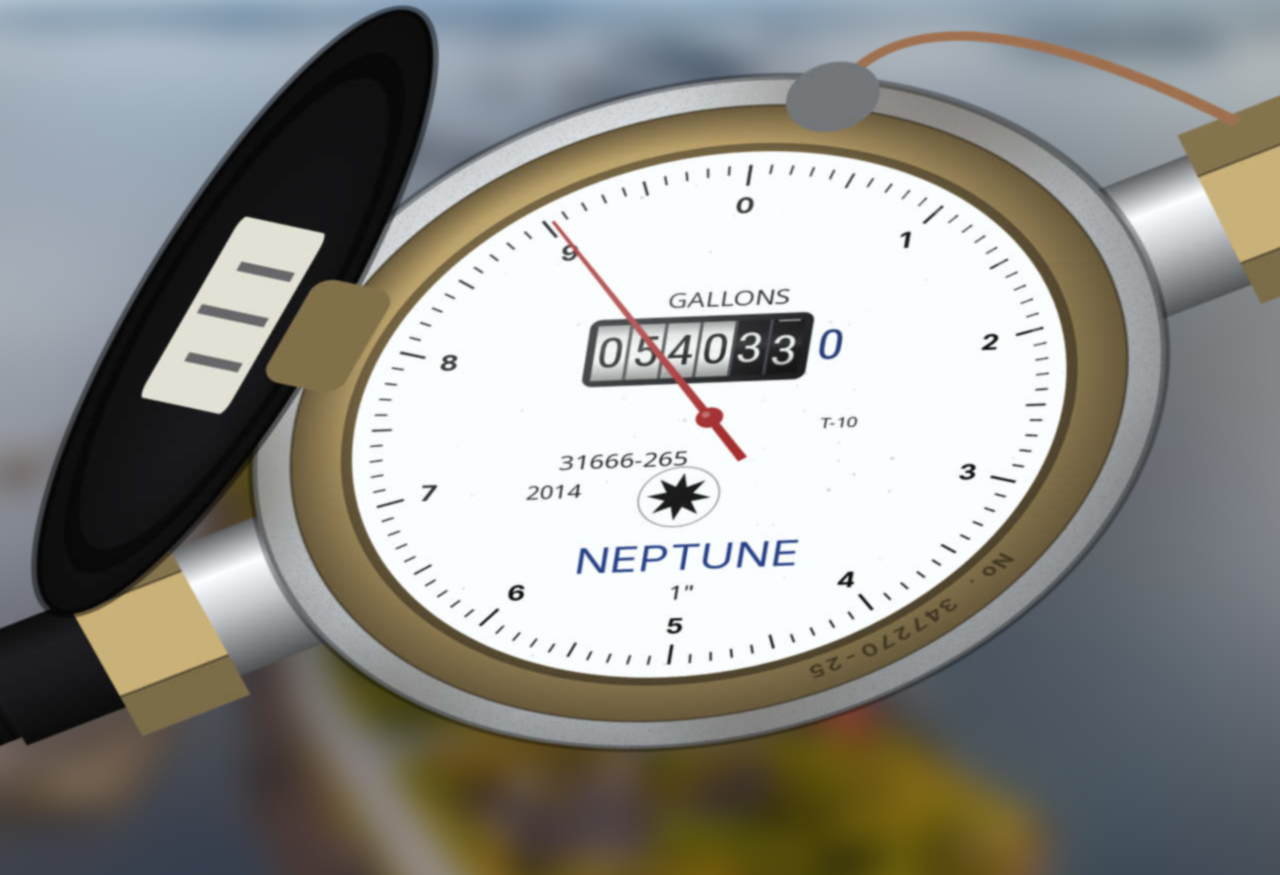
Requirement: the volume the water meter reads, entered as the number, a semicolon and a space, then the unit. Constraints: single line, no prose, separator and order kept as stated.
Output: 540329.0; gal
